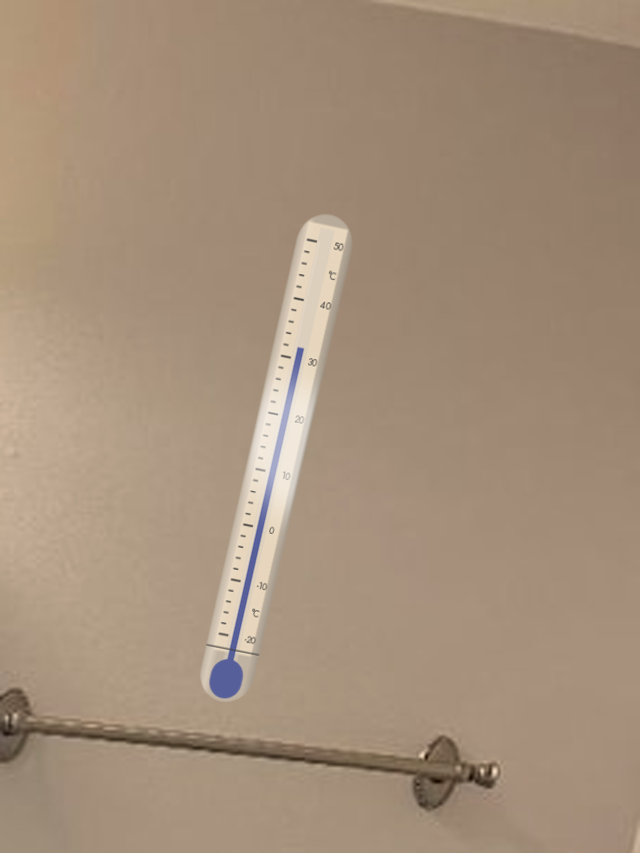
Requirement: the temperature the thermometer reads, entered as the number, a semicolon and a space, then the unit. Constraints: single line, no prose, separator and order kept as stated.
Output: 32; °C
